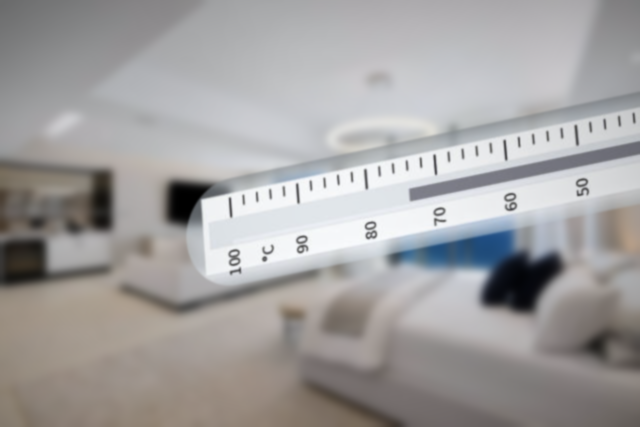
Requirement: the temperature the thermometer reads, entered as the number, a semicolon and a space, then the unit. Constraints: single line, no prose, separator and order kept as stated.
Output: 74; °C
